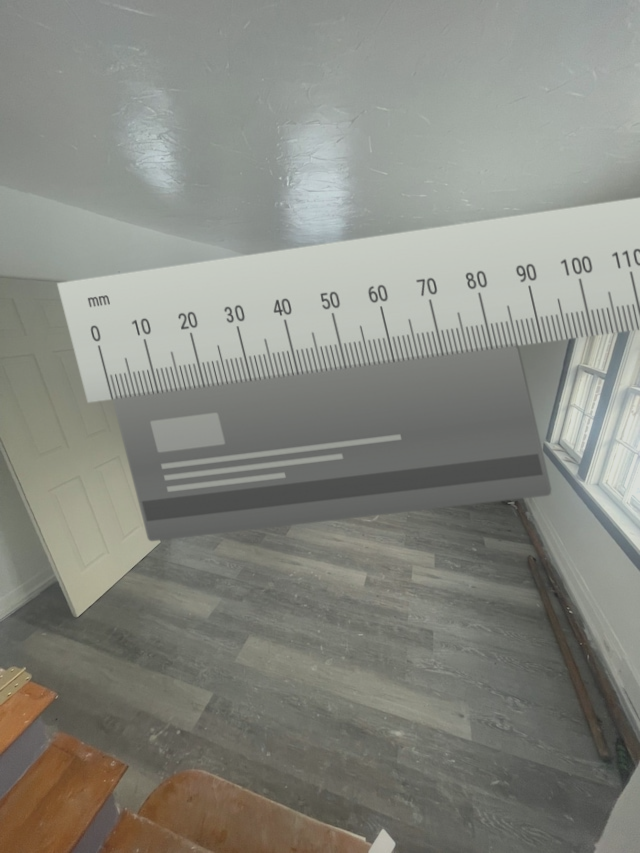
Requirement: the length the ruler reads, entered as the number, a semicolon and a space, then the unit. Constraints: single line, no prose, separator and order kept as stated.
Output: 85; mm
